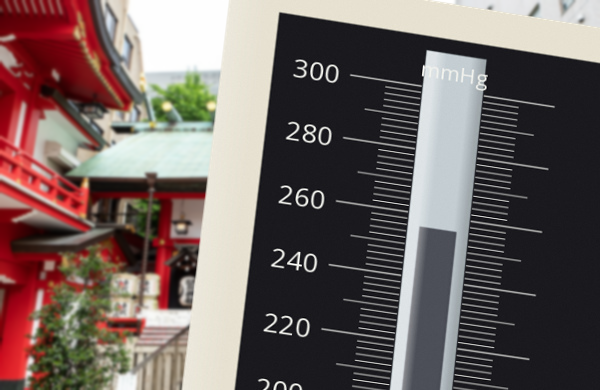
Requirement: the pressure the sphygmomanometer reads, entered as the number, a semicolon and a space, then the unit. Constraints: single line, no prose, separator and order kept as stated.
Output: 256; mmHg
